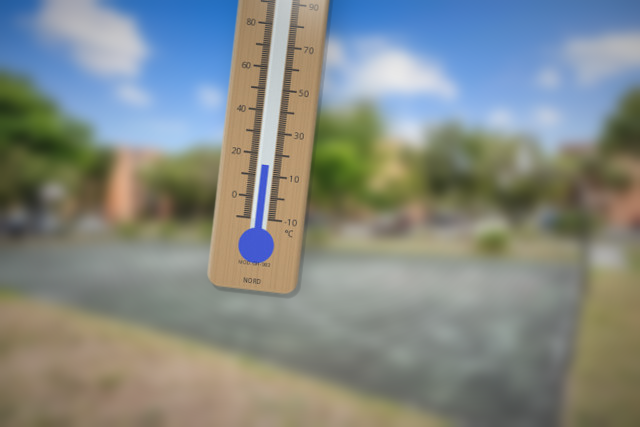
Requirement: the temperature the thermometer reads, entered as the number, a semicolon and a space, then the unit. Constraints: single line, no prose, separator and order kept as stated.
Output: 15; °C
